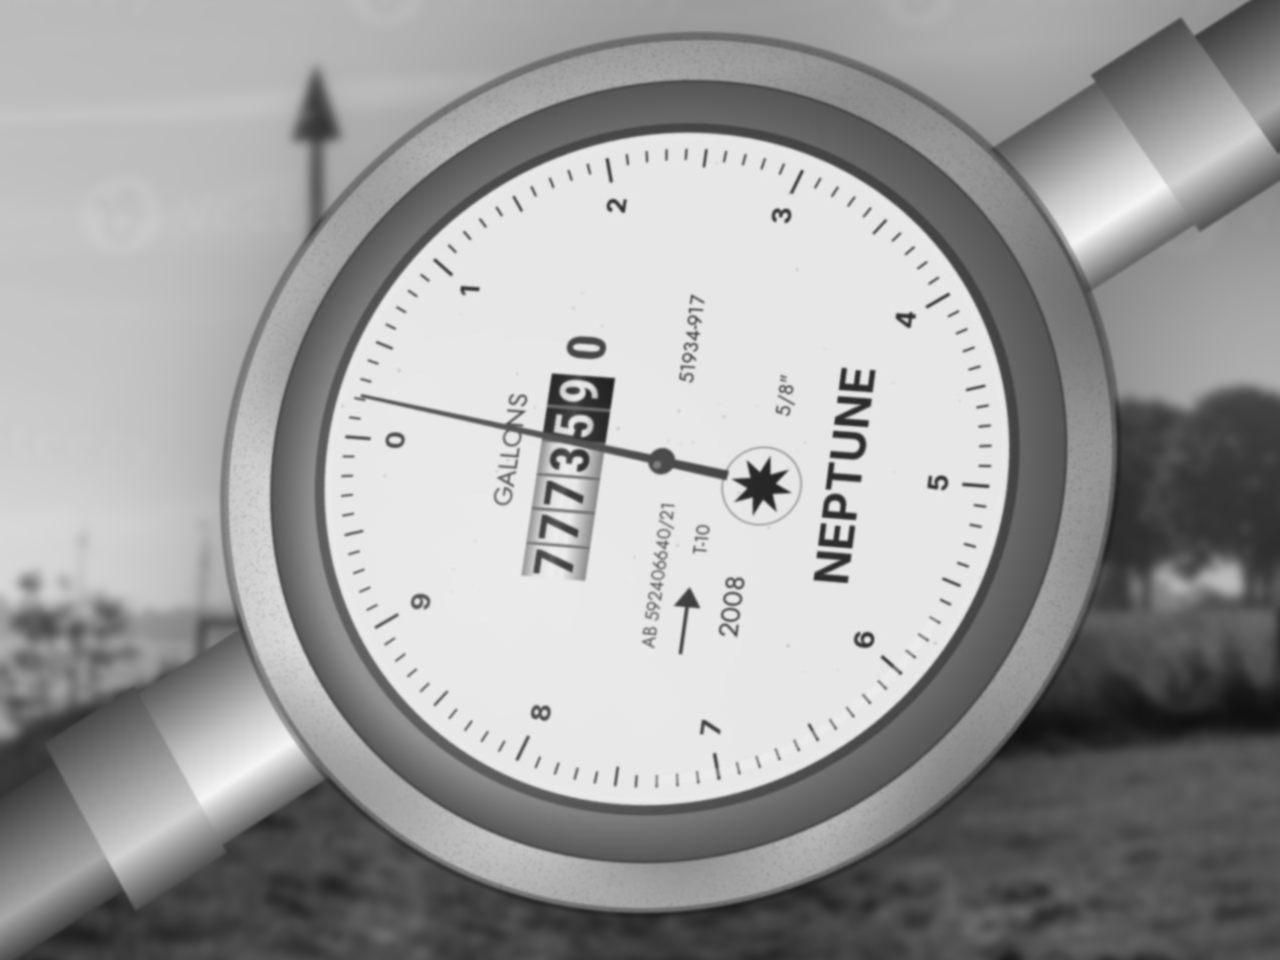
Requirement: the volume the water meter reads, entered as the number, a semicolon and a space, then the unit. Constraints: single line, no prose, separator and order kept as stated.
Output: 7773590.2; gal
